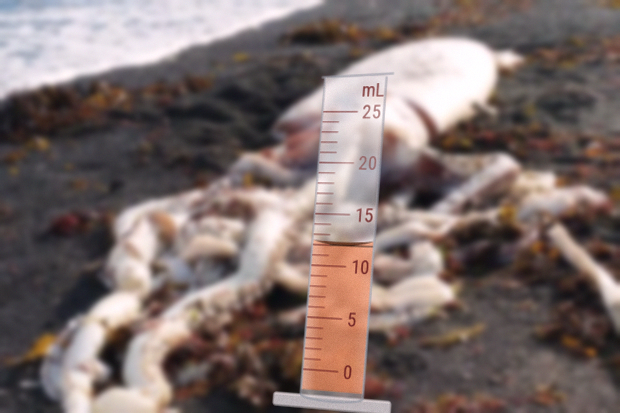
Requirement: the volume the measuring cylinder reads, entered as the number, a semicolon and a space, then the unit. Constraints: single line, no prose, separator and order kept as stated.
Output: 12; mL
